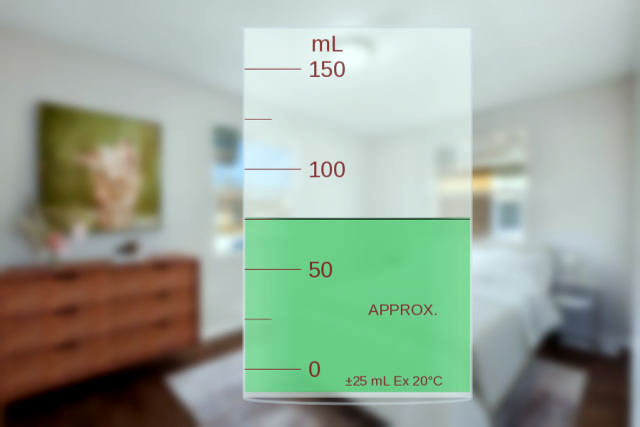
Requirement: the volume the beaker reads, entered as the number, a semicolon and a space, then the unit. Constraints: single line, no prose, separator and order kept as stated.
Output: 75; mL
